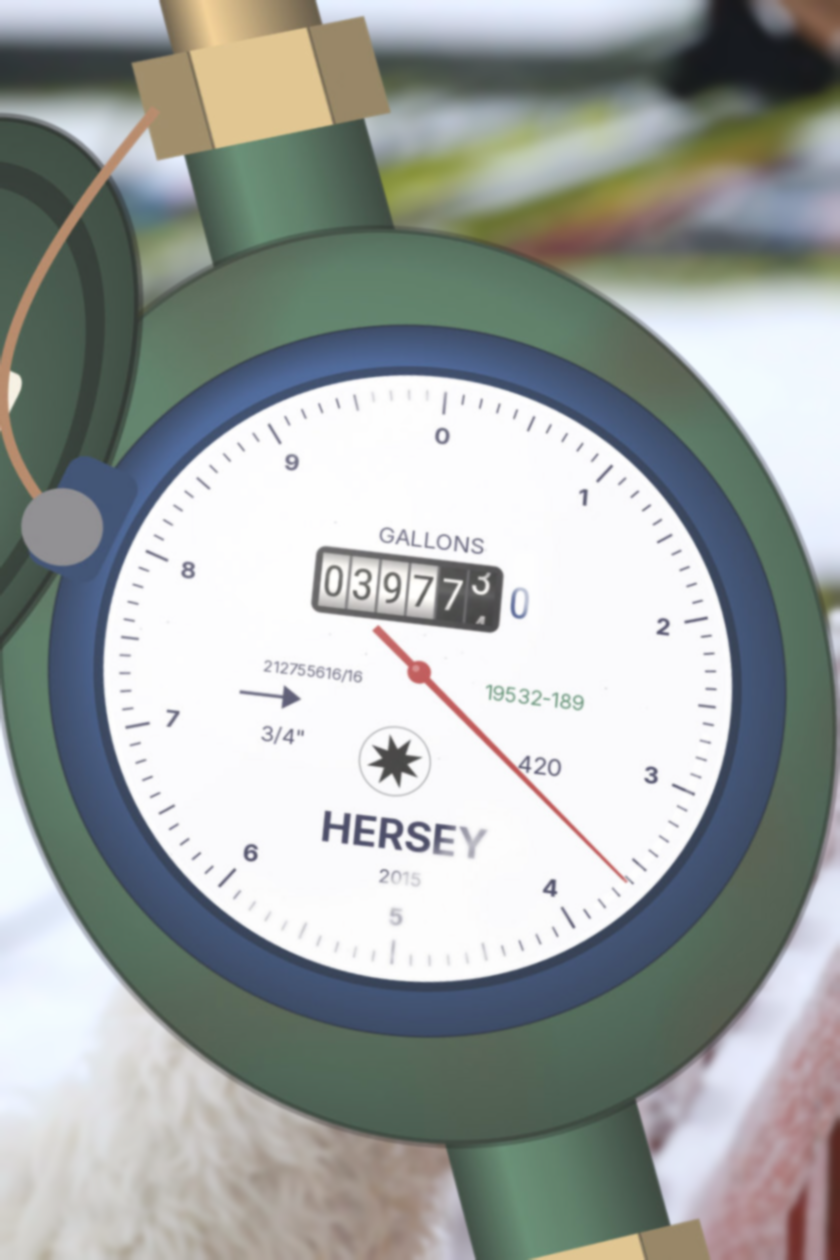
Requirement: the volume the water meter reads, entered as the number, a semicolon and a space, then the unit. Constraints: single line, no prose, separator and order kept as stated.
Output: 397733.6; gal
